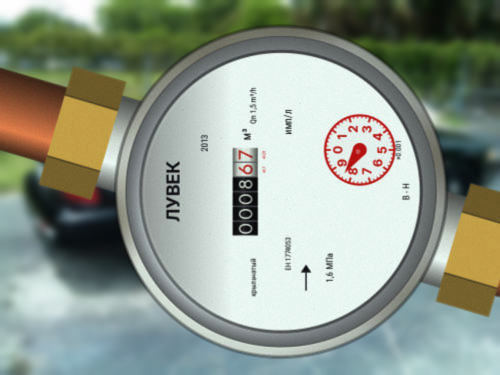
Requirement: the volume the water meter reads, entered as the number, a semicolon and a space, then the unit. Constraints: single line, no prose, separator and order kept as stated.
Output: 8.678; m³
